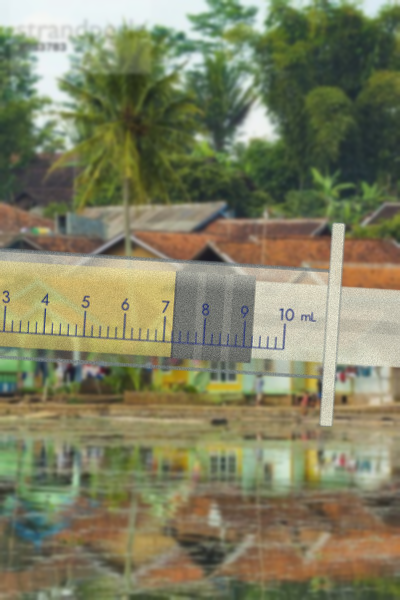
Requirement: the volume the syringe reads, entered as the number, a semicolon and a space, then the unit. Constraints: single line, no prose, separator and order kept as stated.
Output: 7.2; mL
